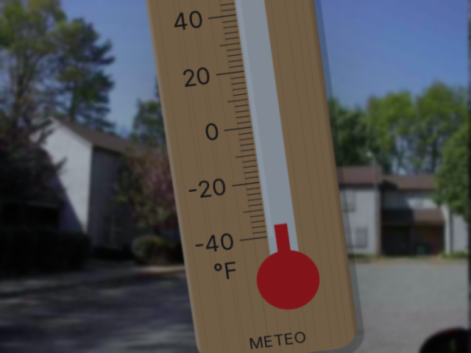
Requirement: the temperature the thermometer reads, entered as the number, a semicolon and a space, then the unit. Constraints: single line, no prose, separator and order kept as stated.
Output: -36; °F
